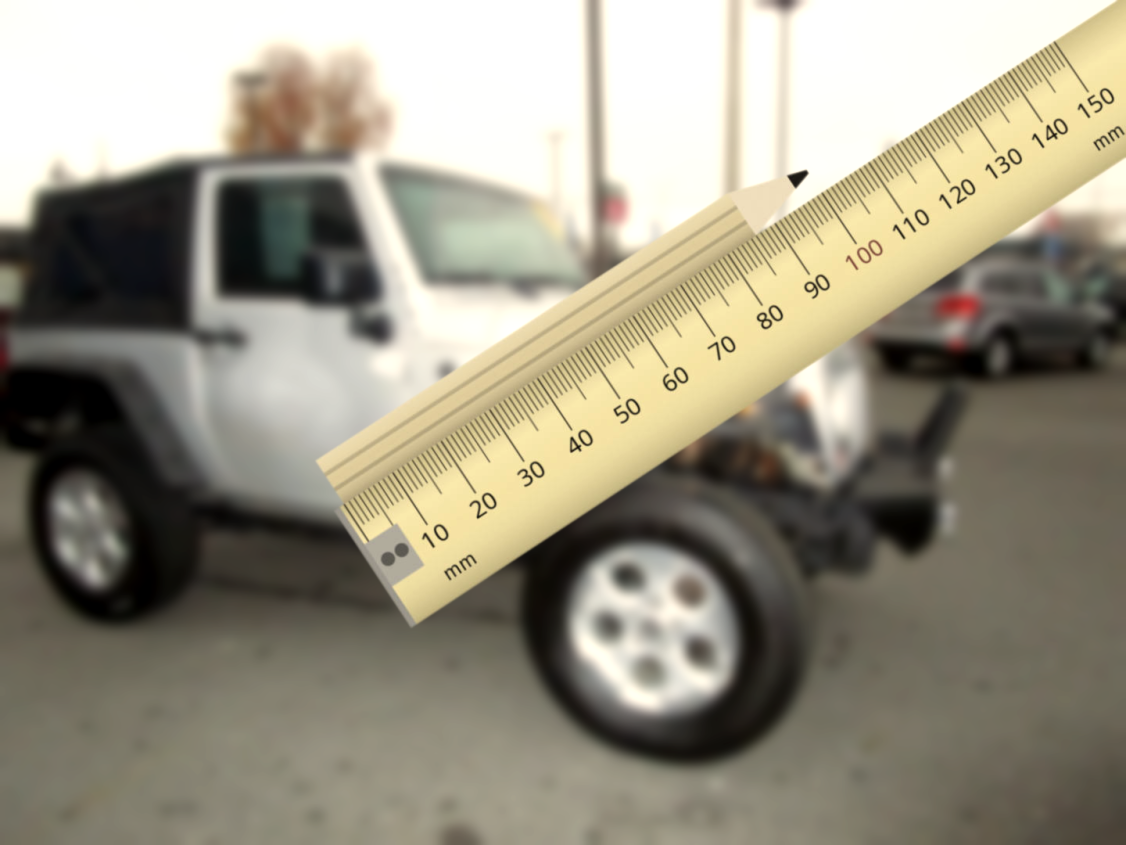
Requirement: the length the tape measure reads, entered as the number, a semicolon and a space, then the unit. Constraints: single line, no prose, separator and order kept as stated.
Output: 100; mm
